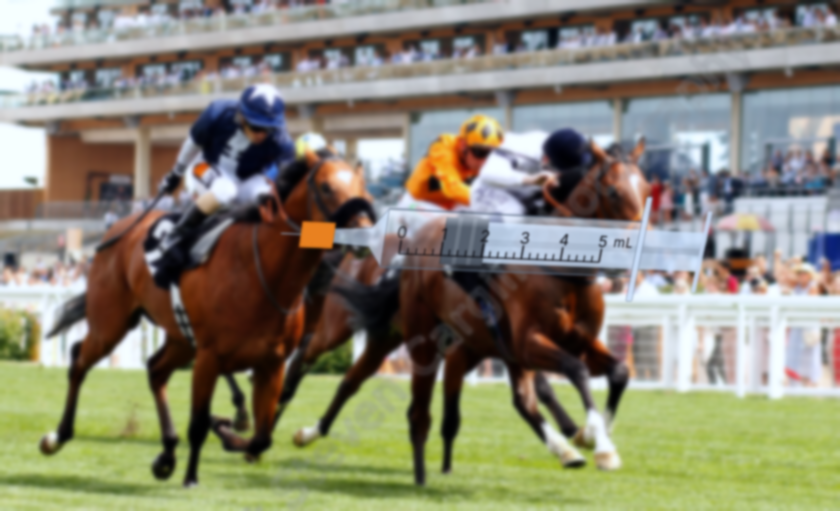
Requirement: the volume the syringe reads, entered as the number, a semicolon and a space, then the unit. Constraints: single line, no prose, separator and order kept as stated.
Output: 1; mL
